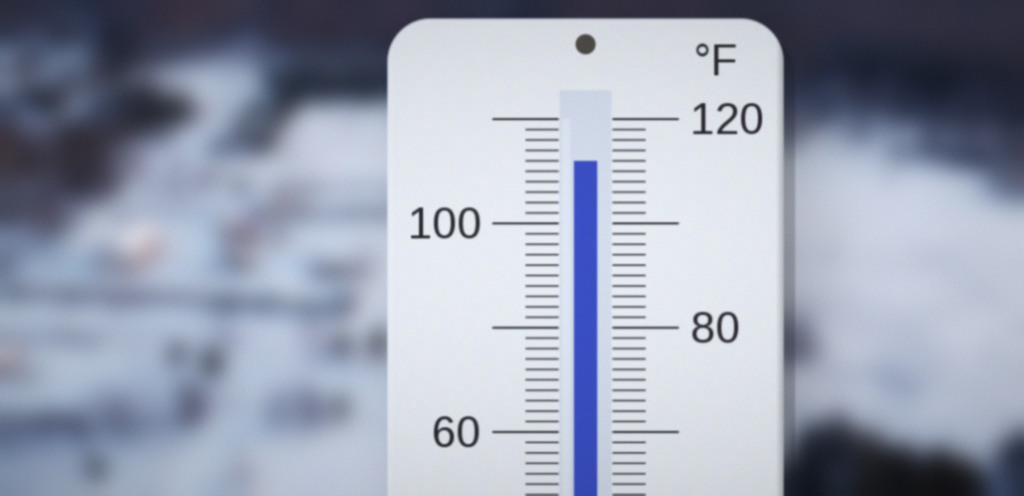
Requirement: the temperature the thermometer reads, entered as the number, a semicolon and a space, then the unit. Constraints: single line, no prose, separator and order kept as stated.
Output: 112; °F
